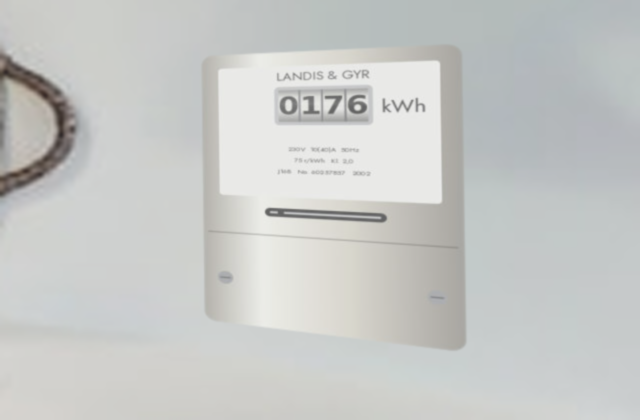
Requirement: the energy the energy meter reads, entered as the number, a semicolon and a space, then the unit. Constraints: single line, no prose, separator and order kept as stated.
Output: 176; kWh
